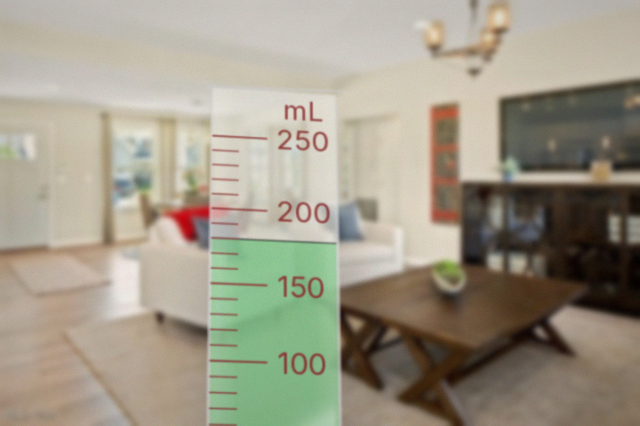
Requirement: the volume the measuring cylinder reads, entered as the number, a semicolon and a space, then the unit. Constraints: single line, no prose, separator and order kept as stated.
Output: 180; mL
